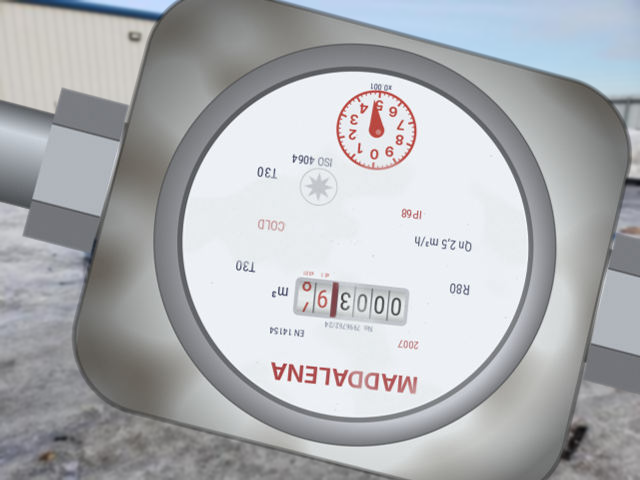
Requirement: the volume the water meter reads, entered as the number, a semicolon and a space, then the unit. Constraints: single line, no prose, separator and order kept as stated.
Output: 3.974; m³
